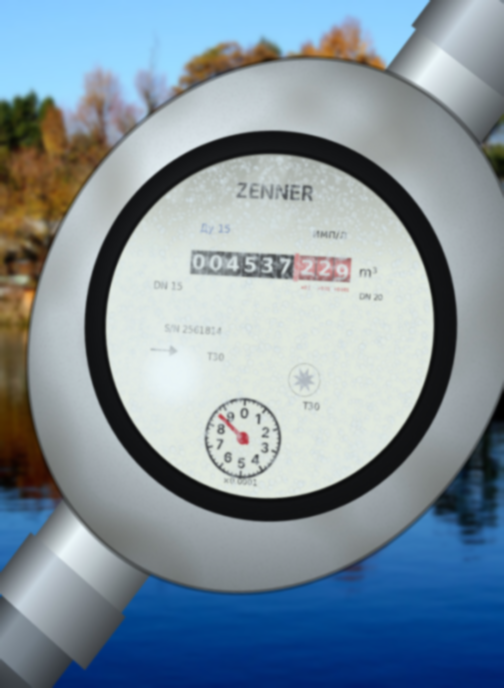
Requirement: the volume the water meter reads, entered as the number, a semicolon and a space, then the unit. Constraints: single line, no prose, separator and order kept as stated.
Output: 4537.2288; m³
